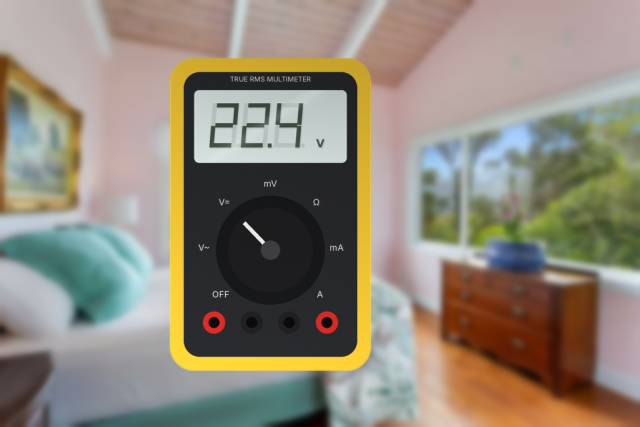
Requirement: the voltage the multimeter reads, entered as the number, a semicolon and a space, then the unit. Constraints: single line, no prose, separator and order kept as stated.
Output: 22.4; V
